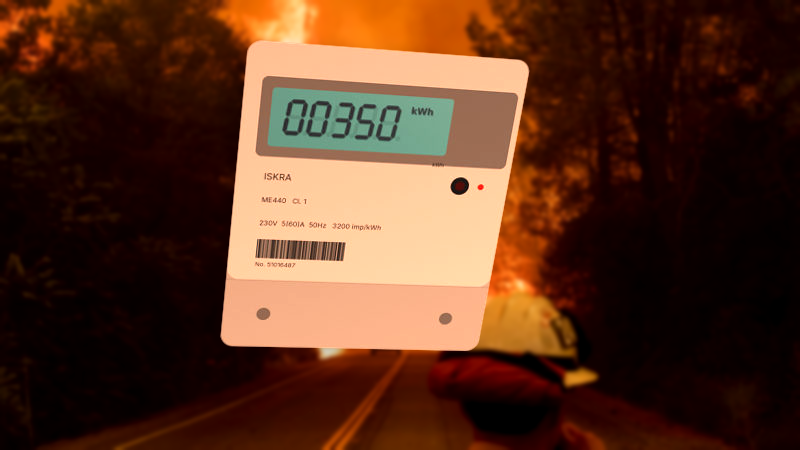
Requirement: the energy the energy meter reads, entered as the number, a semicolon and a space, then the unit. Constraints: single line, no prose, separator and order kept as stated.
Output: 350; kWh
